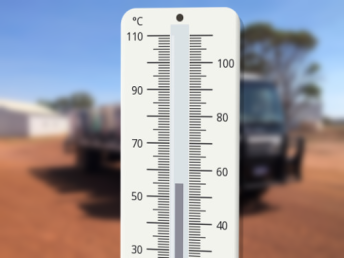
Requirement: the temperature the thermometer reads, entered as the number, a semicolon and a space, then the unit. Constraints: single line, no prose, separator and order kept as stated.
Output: 55; °C
